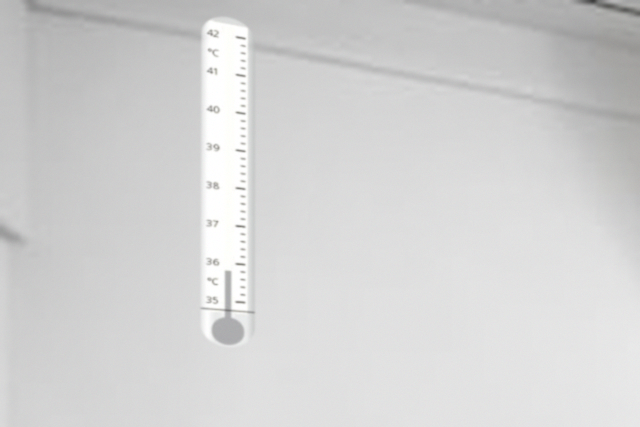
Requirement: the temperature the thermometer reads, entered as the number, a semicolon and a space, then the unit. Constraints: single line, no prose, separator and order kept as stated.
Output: 35.8; °C
